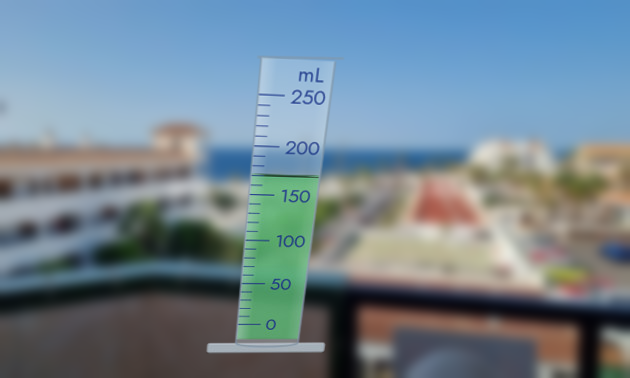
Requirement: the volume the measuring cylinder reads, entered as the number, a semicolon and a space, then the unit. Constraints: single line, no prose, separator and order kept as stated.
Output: 170; mL
